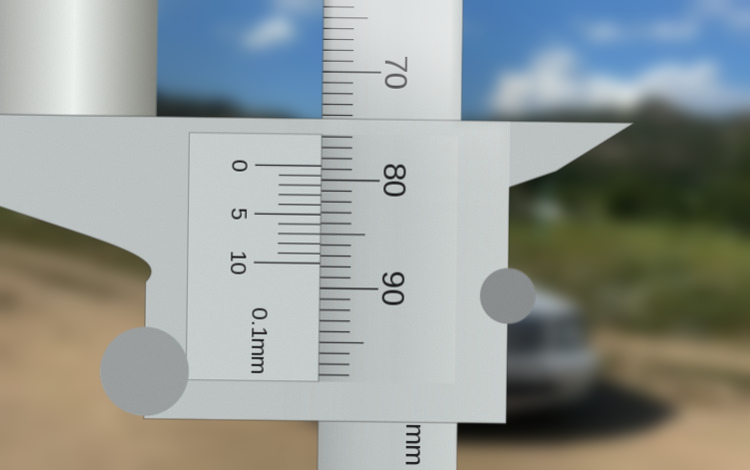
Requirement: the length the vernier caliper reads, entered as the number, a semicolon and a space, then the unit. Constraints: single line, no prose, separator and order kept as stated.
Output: 78.7; mm
